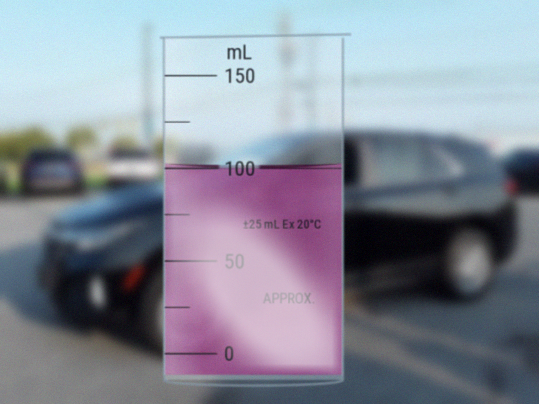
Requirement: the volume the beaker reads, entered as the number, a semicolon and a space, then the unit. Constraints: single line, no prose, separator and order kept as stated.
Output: 100; mL
